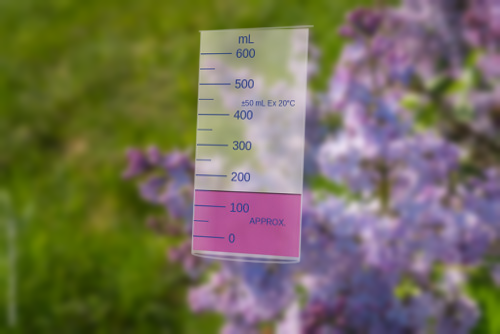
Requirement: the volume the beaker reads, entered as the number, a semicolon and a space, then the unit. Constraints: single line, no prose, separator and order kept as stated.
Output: 150; mL
